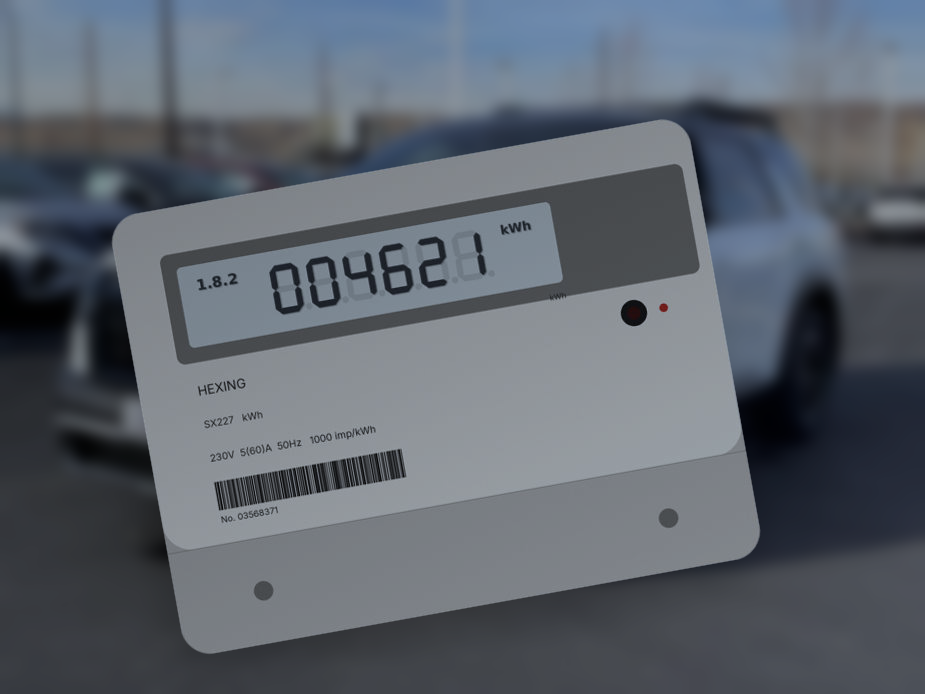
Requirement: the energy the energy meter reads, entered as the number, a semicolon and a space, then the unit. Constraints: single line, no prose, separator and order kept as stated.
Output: 4621; kWh
